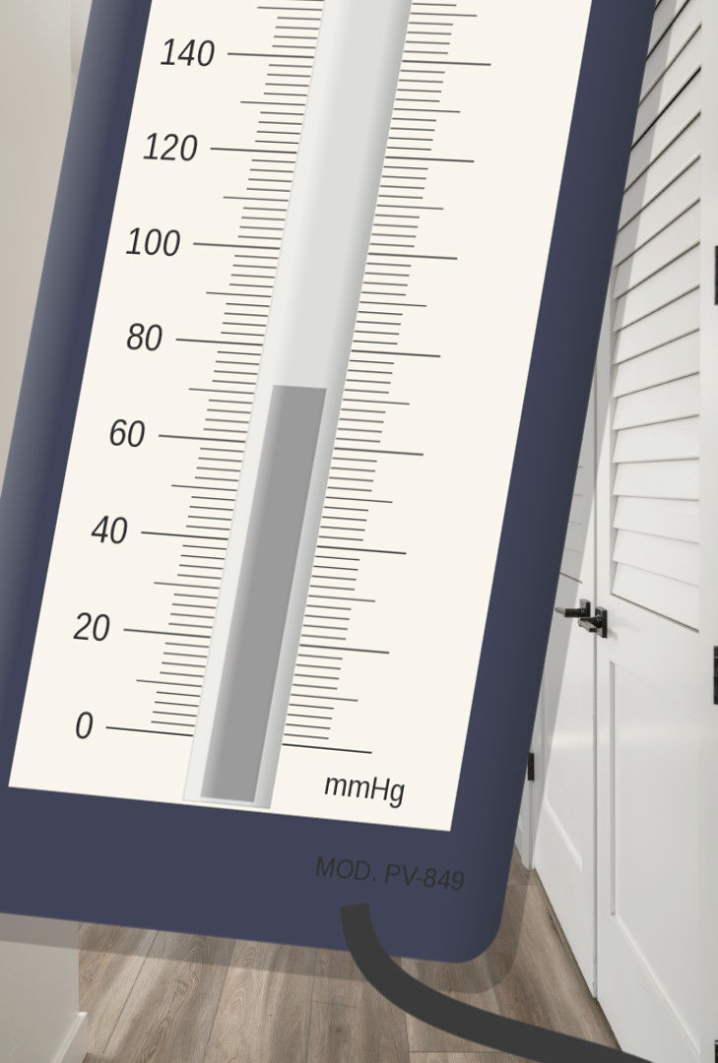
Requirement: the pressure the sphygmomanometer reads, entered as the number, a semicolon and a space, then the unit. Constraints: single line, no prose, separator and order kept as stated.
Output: 72; mmHg
